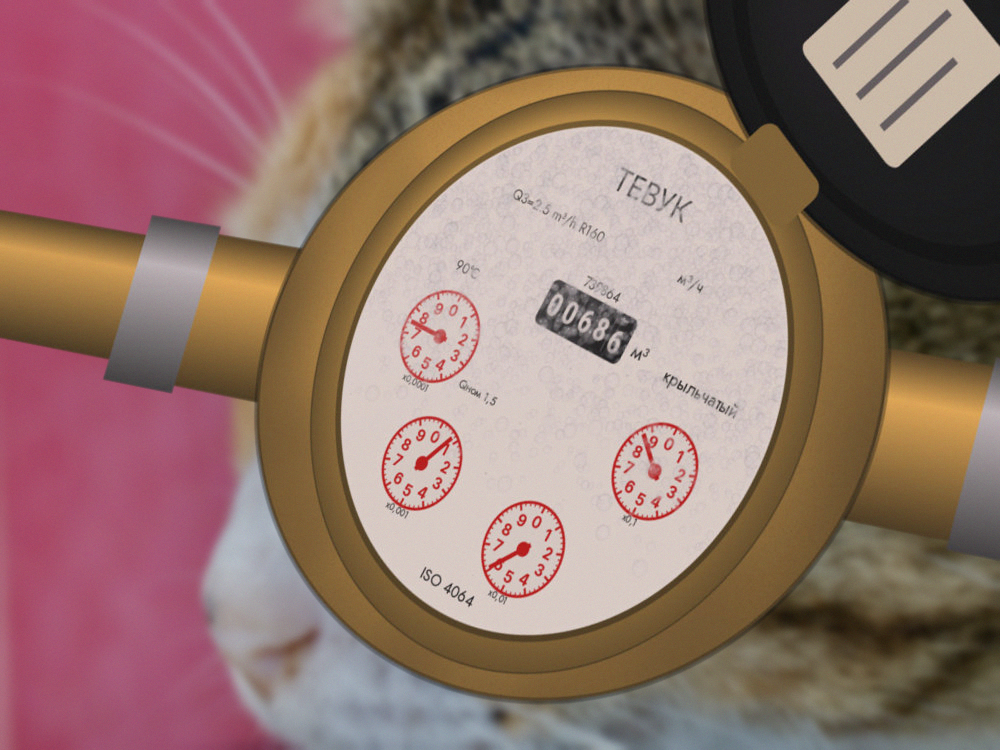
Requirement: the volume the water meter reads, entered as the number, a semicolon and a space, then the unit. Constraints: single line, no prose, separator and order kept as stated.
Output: 685.8607; m³
